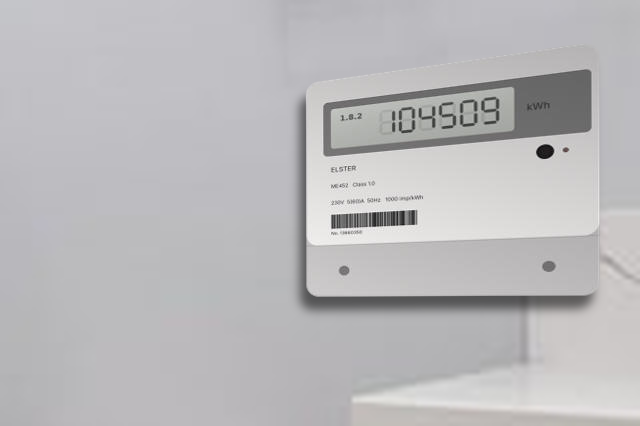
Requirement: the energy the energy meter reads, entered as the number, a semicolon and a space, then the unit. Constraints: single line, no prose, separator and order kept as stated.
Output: 104509; kWh
